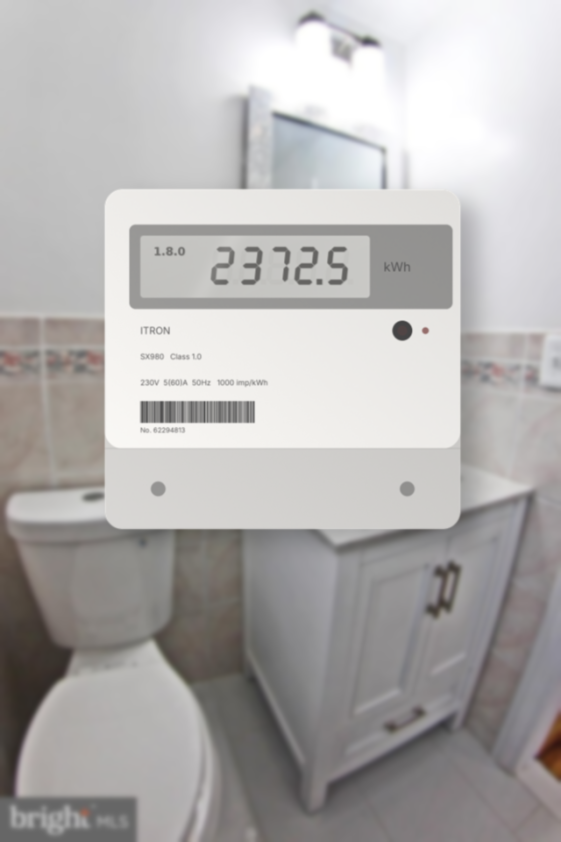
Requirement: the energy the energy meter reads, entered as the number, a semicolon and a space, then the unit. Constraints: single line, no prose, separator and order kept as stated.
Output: 2372.5; kWh
